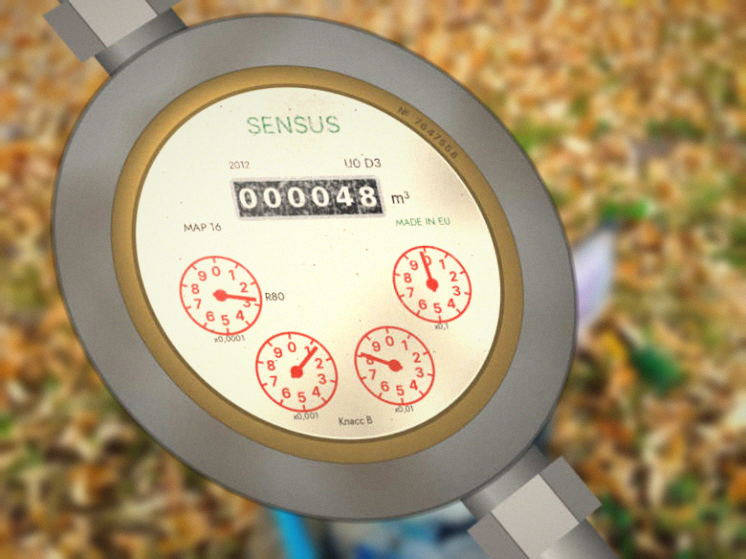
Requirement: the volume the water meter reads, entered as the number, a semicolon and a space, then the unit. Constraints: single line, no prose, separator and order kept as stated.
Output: 47.9812; m³
